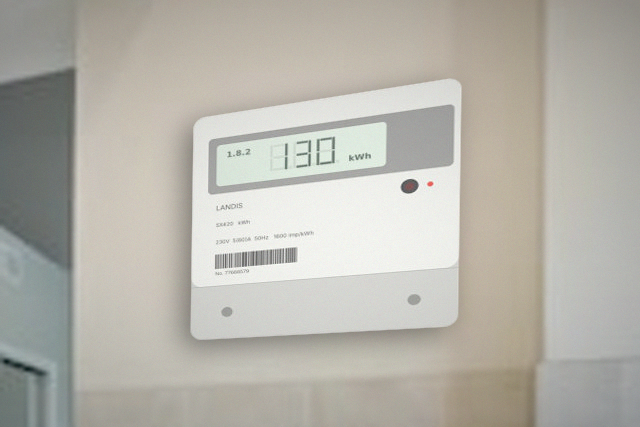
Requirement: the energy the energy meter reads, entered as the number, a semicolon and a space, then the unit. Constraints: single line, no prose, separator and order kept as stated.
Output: 130; kWh
